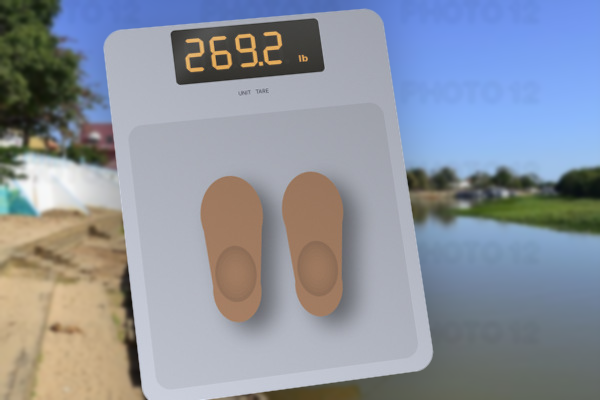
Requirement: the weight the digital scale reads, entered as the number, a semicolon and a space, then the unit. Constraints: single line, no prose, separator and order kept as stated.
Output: 269.2; lb
